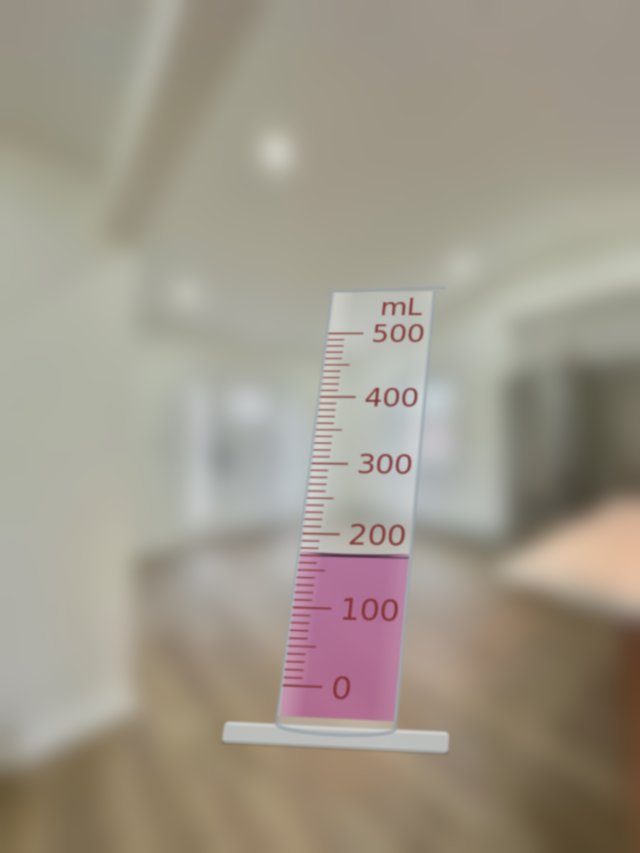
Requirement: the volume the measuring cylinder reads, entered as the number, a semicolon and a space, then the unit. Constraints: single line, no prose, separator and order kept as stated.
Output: 170; mL
